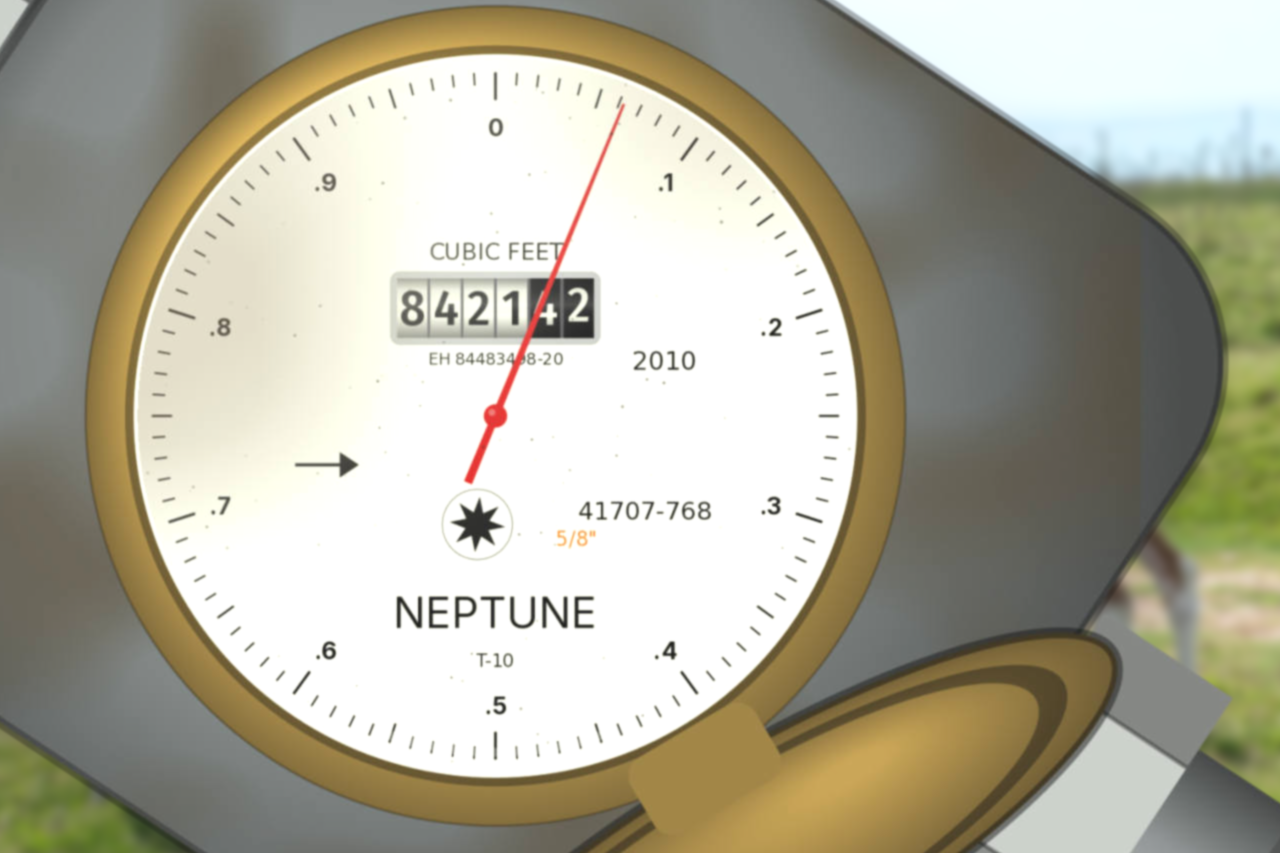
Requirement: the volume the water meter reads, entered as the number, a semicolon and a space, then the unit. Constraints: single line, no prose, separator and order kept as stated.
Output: 842142.06; ft³
